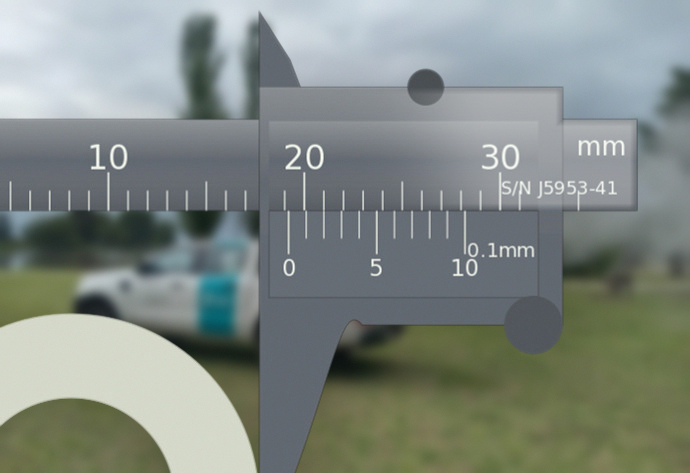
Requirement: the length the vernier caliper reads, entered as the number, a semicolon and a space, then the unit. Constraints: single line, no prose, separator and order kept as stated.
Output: 19.2; mm
